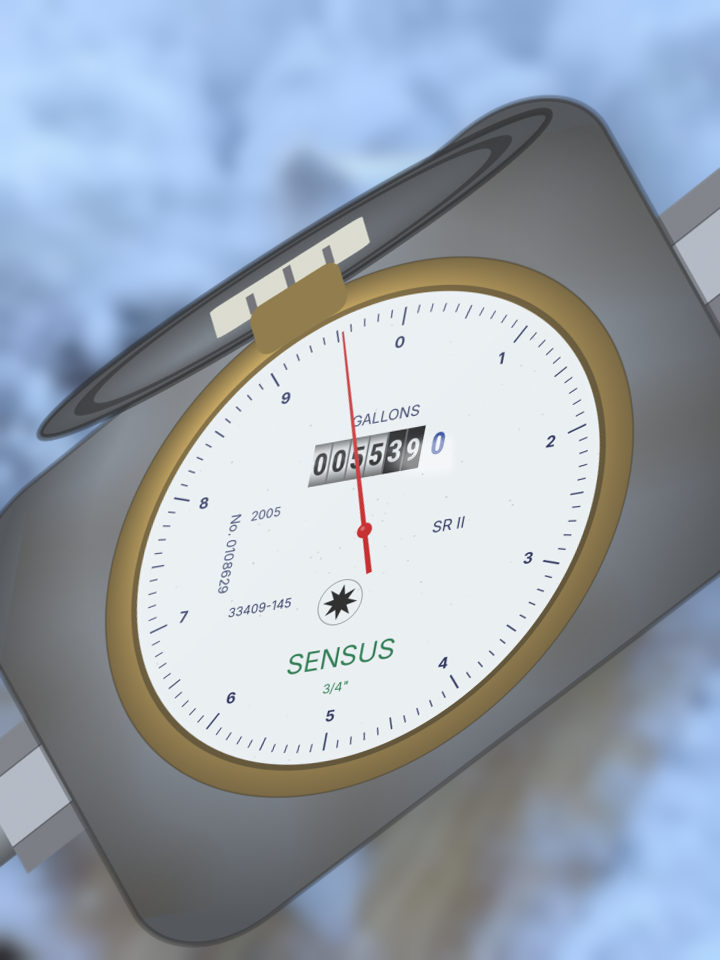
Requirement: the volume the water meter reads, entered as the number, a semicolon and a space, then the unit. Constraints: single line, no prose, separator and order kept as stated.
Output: 55389.5; gal
